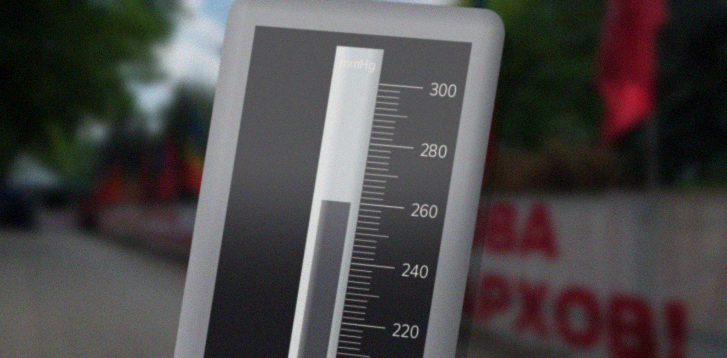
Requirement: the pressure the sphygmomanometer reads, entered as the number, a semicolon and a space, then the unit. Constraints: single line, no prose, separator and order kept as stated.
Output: 260; mmHg
